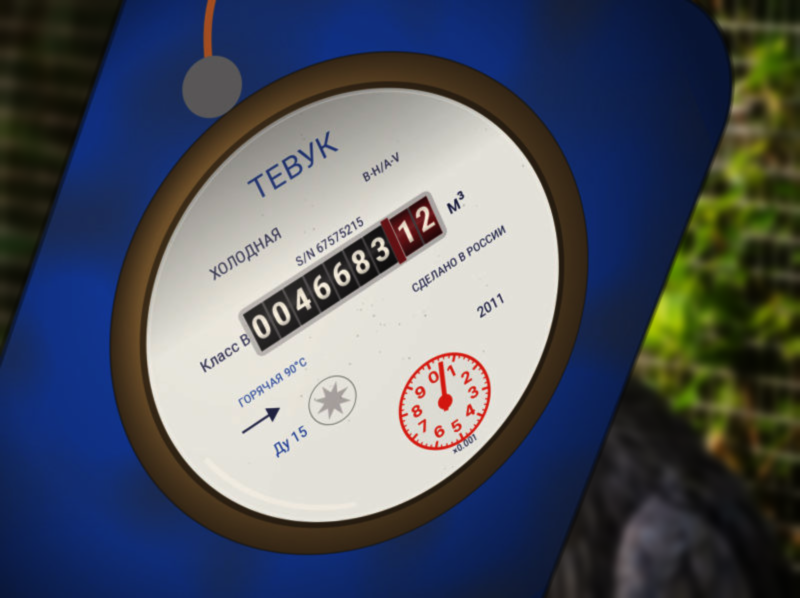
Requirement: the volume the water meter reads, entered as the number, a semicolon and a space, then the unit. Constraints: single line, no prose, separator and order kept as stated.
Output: 46683.120; m³
